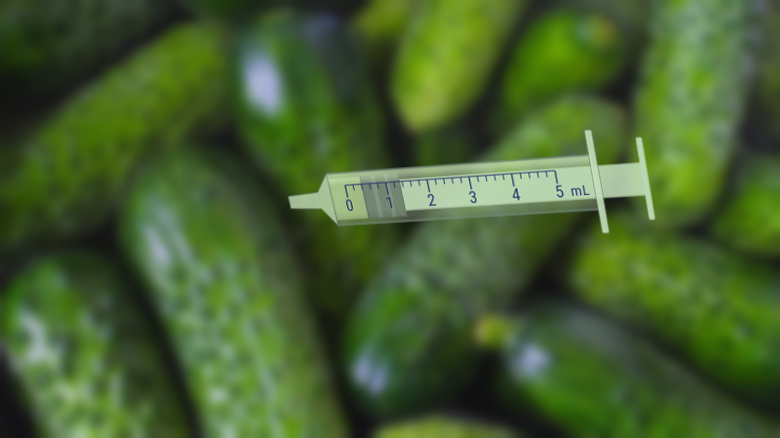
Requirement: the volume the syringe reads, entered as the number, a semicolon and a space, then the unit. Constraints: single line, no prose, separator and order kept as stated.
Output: 0.4; mL
